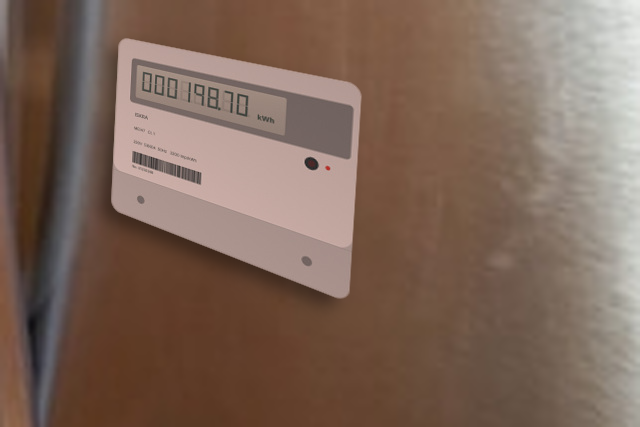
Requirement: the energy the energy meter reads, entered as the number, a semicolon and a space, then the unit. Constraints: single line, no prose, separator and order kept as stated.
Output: 198.70; kWh
